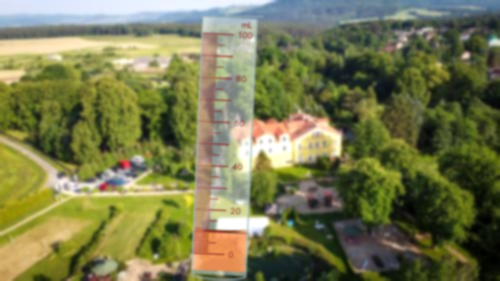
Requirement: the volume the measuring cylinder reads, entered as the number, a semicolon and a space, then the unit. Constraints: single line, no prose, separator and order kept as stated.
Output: 10; mL
